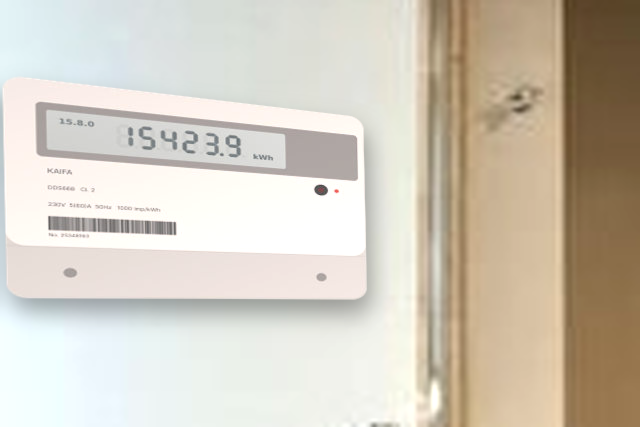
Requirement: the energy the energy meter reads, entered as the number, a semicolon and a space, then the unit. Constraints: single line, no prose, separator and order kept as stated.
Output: 15423.9; kWh
